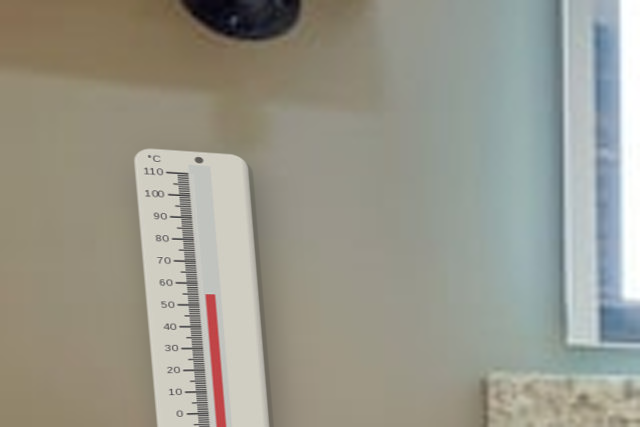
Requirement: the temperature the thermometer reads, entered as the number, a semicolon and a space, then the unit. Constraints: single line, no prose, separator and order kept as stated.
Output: 55; °C
